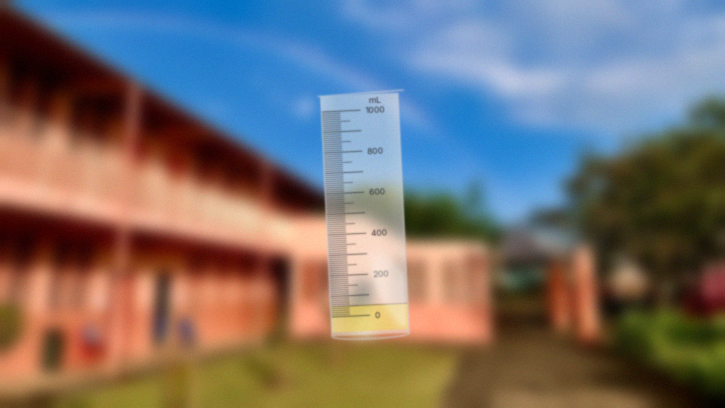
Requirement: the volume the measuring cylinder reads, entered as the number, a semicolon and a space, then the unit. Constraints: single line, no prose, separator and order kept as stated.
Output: 50; mL
